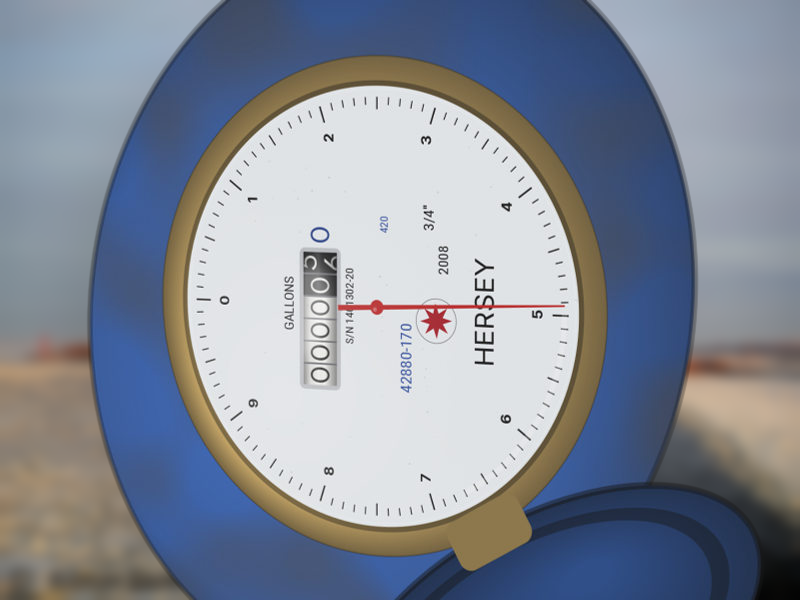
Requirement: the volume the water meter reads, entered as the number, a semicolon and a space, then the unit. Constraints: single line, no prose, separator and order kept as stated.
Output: 54.9; gal
